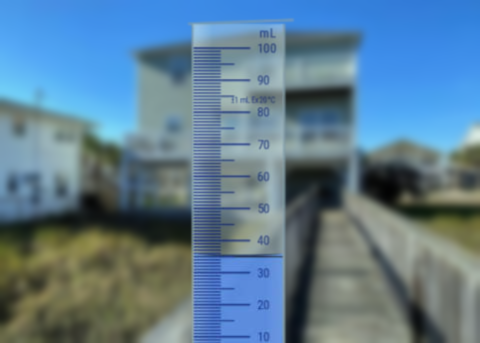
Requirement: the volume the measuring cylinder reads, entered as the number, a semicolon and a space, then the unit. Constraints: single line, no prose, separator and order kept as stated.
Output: 35; mL
